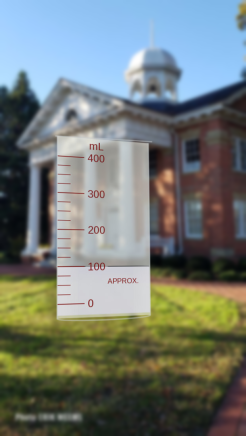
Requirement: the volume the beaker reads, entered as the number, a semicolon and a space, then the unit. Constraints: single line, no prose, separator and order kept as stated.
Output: 100; mL
